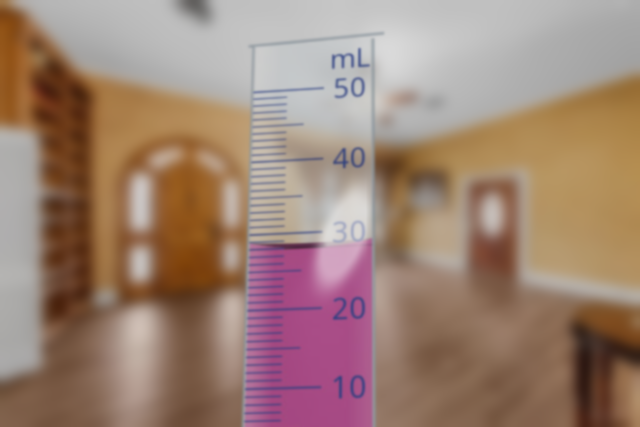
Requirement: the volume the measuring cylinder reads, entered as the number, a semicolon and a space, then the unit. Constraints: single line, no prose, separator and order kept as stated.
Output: 28; mL
